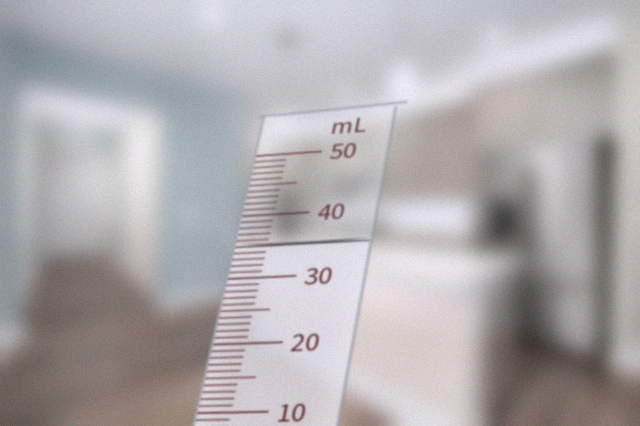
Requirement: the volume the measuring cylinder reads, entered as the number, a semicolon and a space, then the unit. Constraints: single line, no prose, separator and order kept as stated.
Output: 35; mL
